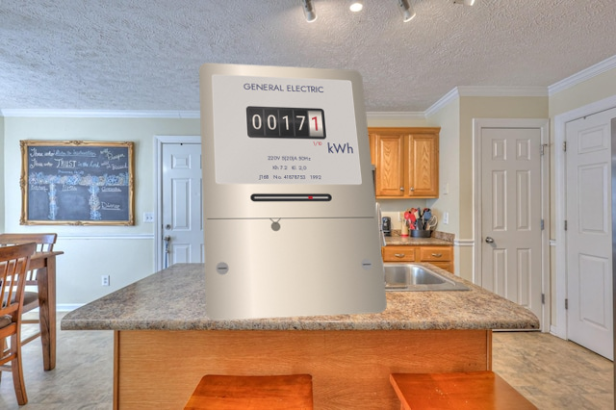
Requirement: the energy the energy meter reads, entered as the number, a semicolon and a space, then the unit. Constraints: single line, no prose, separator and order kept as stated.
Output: 17.1; kWh
